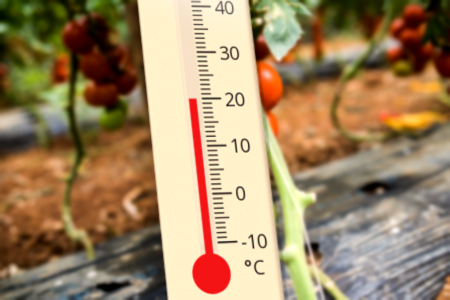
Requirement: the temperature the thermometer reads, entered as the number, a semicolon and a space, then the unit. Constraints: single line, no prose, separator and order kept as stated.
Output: 20; °C
